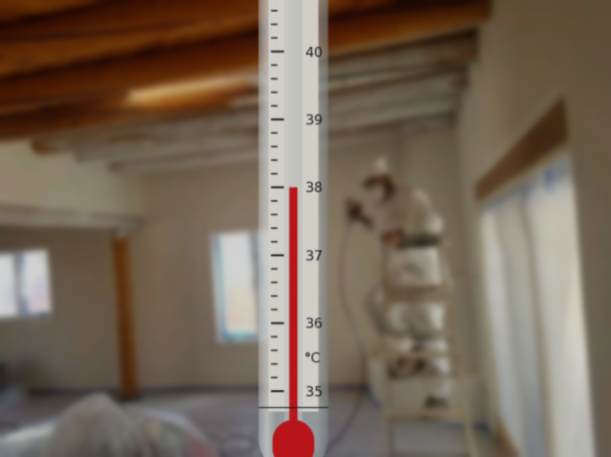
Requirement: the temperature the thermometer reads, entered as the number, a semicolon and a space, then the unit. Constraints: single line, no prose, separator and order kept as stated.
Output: 38; °C
